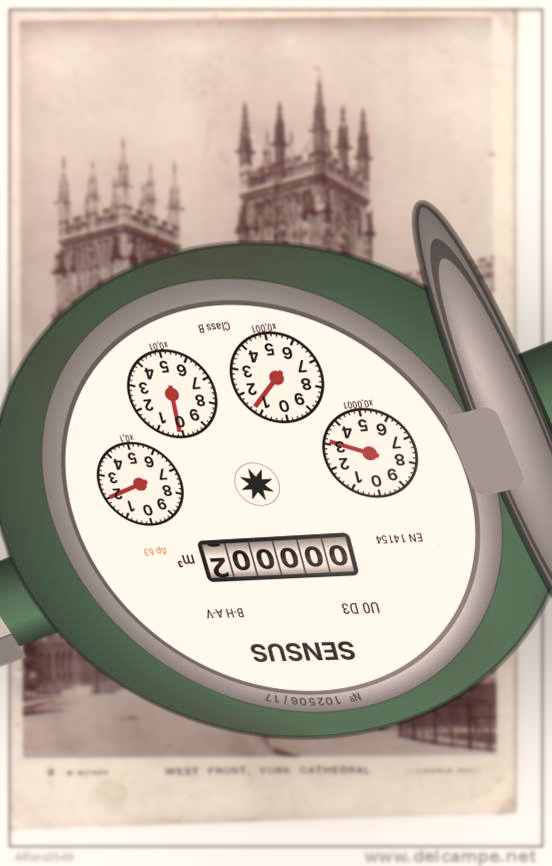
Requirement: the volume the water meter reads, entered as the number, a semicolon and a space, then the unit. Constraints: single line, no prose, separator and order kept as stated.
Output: 2.2013; m³
